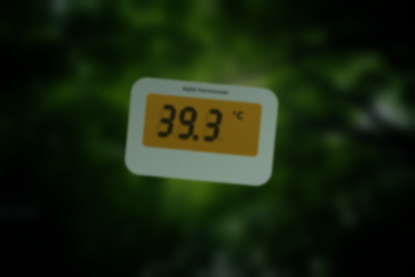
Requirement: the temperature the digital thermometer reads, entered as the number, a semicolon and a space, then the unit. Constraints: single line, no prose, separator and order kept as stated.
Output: 39.3; °C
